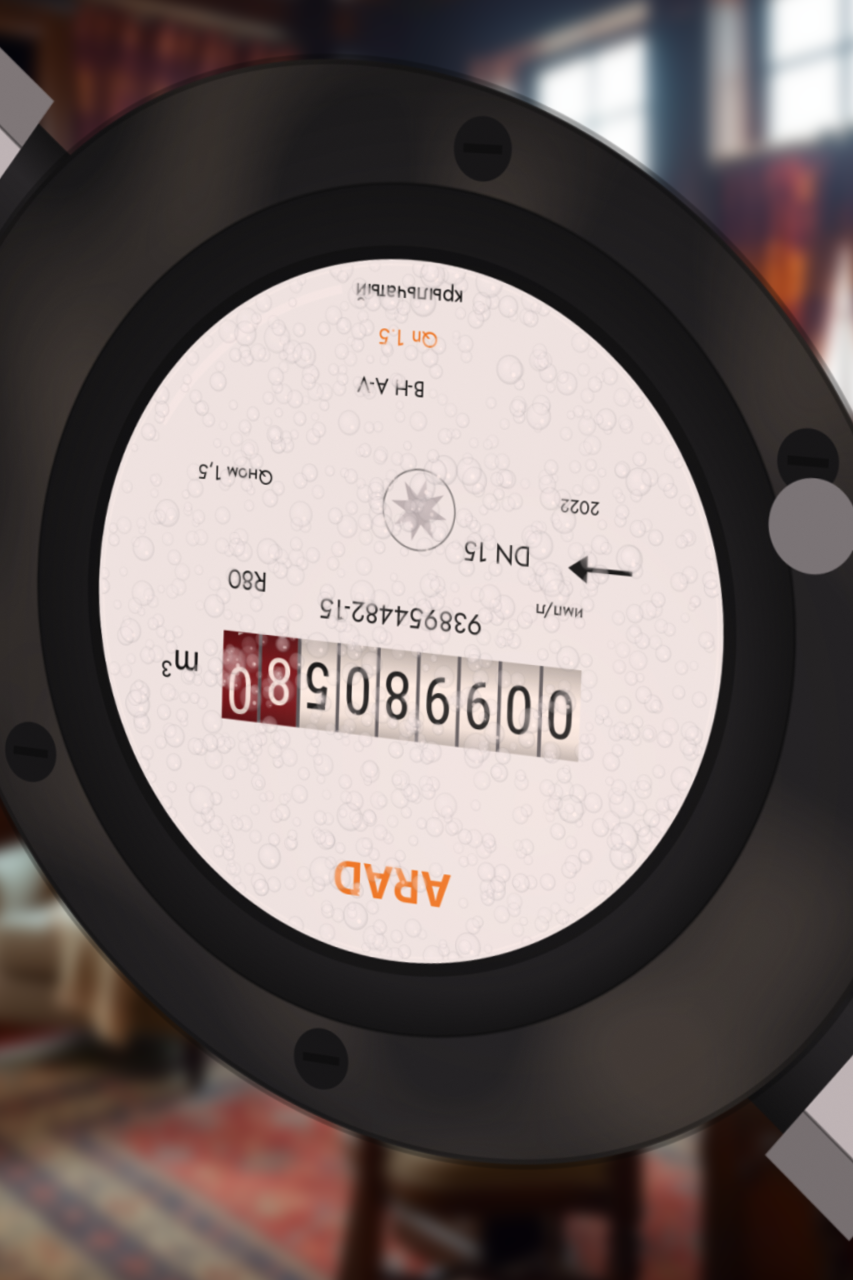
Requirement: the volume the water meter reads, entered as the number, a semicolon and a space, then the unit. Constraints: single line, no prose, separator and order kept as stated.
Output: 99805.80; m³
